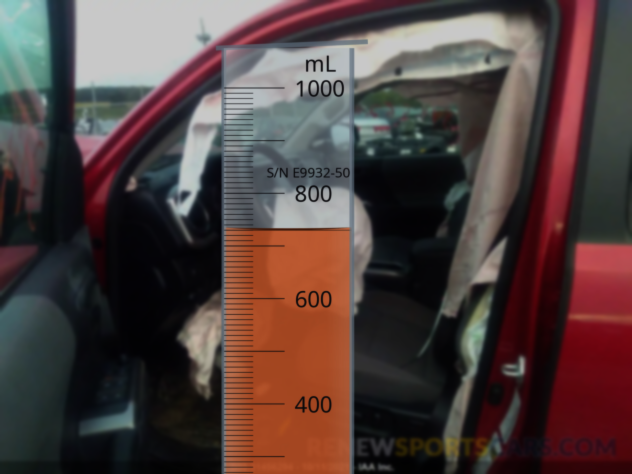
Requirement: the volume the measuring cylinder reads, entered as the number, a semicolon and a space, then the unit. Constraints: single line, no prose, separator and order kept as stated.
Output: 730; mL
